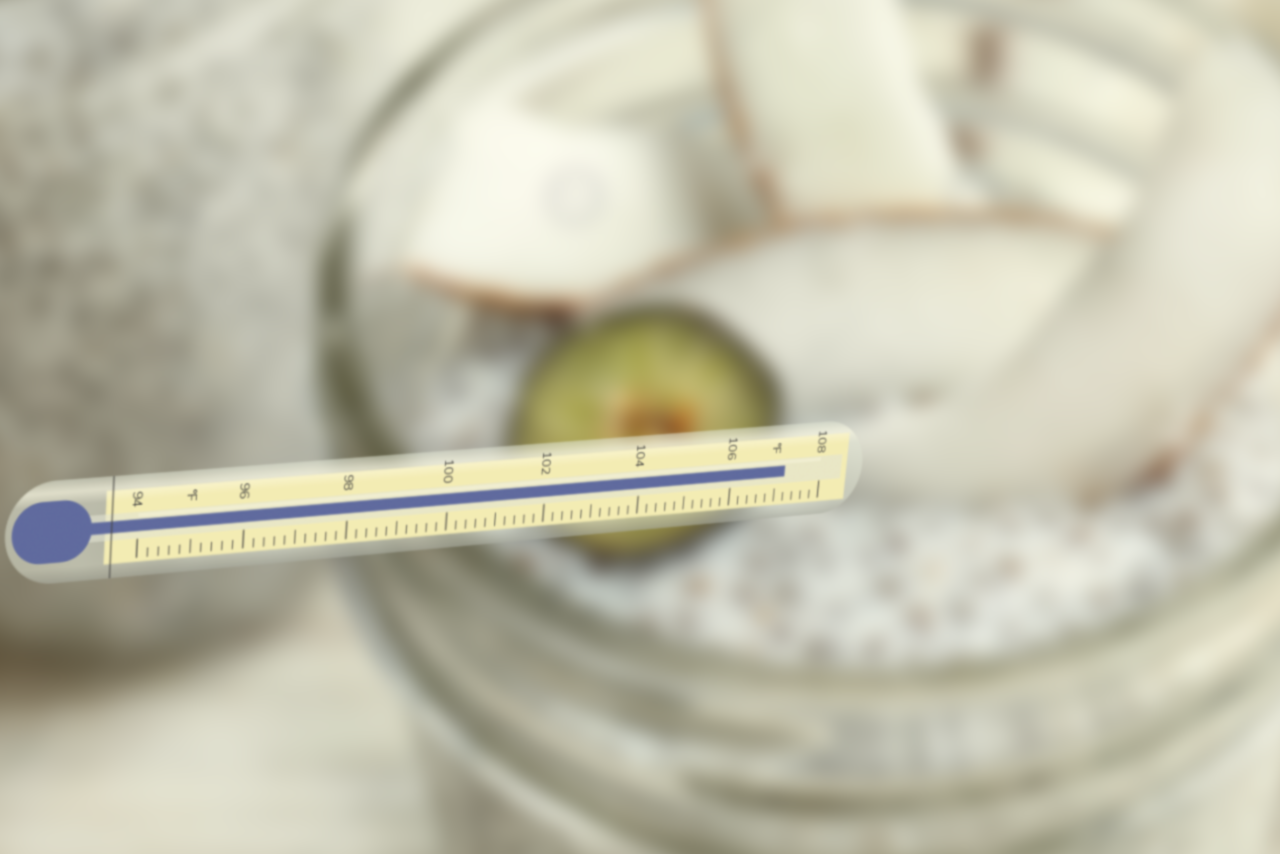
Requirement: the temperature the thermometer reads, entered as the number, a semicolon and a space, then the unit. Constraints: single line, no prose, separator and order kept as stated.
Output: 107.2; °F
